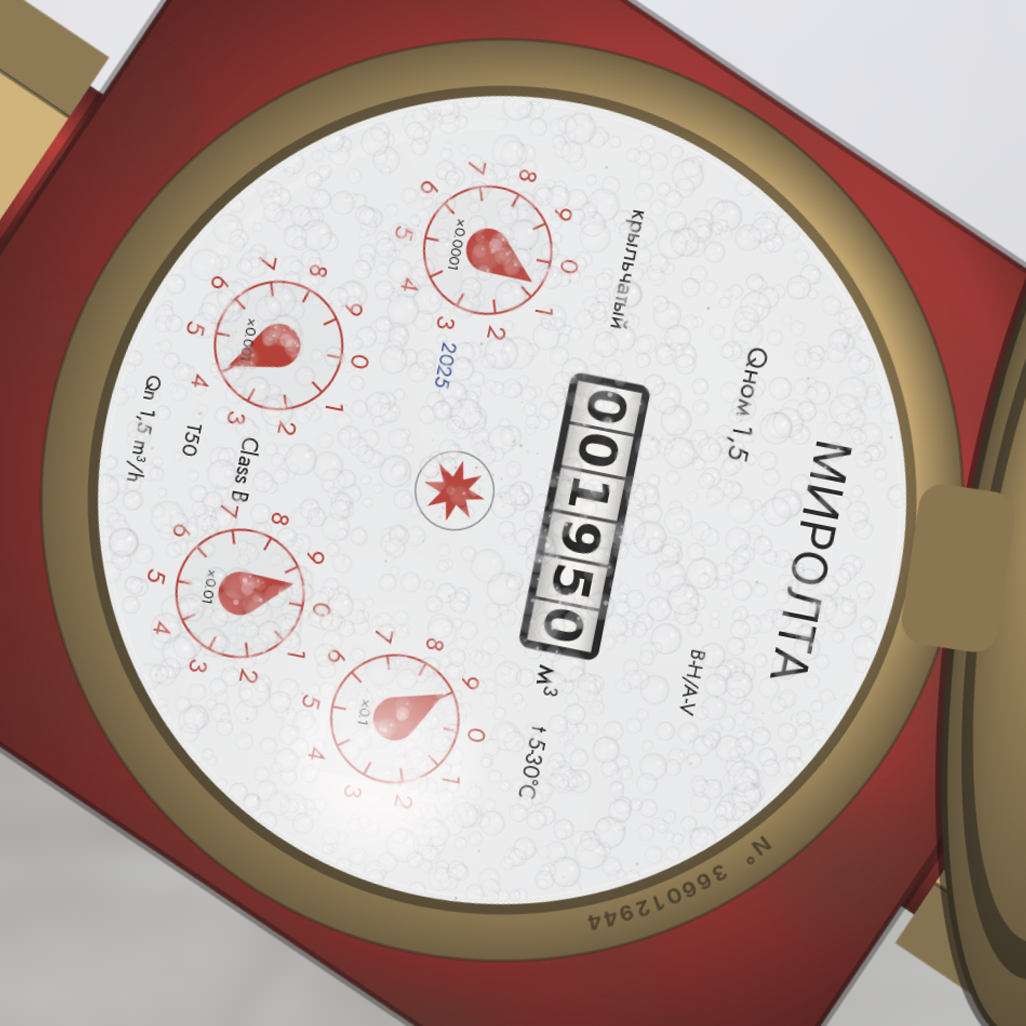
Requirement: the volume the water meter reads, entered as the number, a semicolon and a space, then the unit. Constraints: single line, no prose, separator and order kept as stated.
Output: 1950.8940; m³
